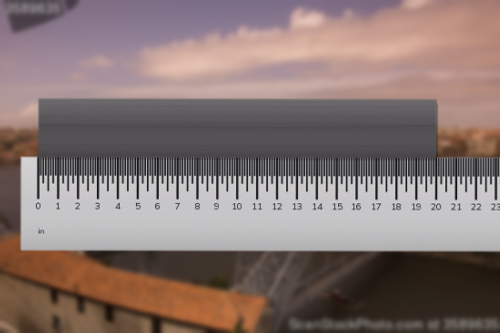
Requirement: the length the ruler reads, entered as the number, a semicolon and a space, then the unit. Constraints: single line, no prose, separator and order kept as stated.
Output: 20; in
